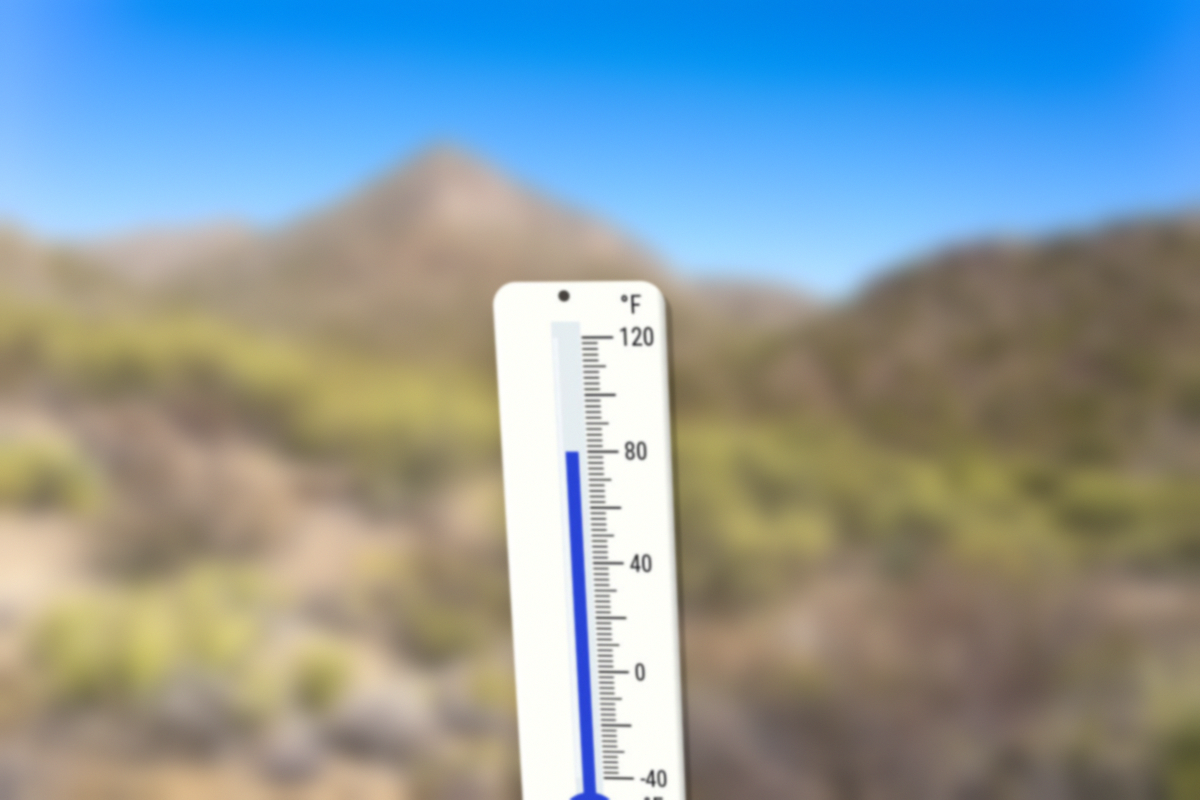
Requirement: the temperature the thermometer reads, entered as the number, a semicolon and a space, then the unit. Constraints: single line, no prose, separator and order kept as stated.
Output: 80; °F
